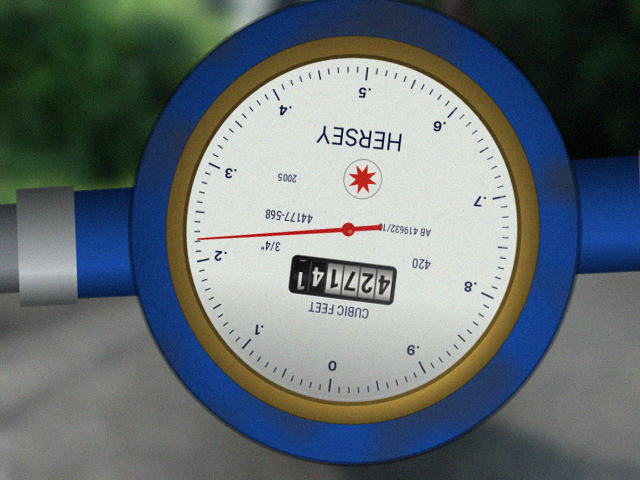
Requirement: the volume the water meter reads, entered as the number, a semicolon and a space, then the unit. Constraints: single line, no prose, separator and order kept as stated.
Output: 427141.22; ft³
